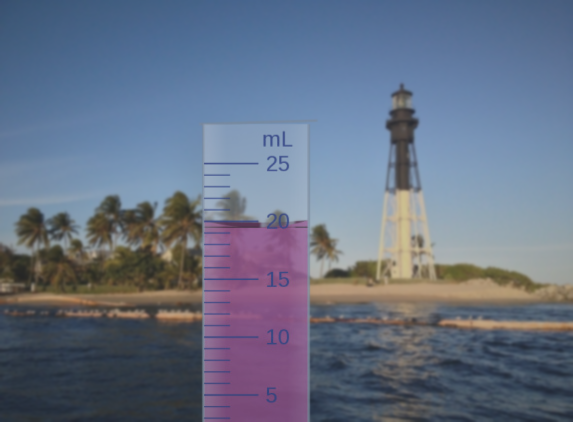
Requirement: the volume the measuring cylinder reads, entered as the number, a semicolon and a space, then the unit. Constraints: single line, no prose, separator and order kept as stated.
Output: 19.5; mL
